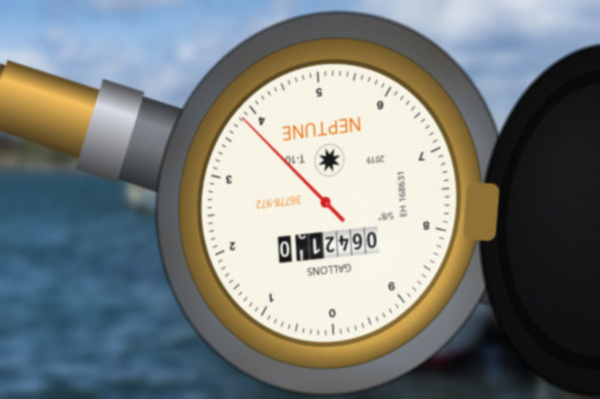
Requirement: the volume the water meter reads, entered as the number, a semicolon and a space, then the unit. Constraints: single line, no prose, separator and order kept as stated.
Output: 642113.8; gal
